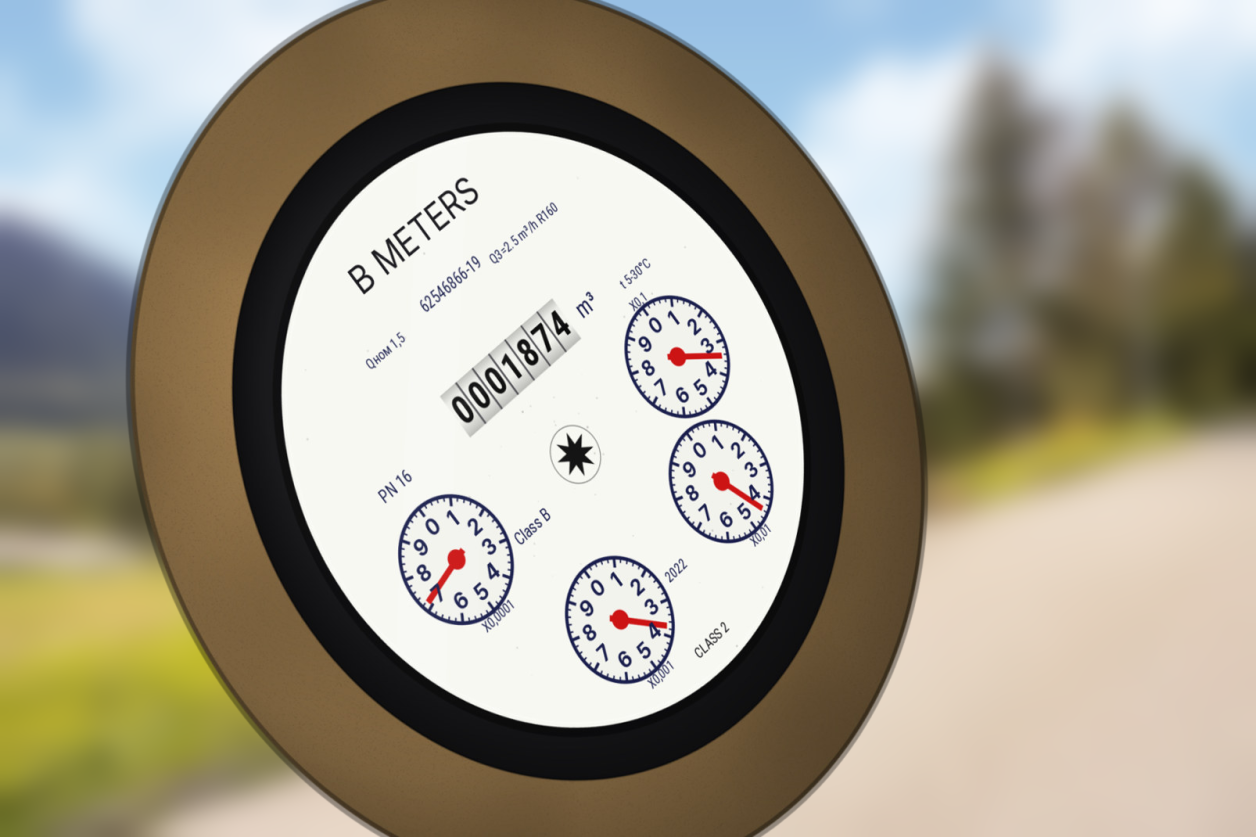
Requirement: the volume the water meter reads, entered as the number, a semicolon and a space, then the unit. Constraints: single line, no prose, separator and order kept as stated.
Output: 1874.3437; m³
